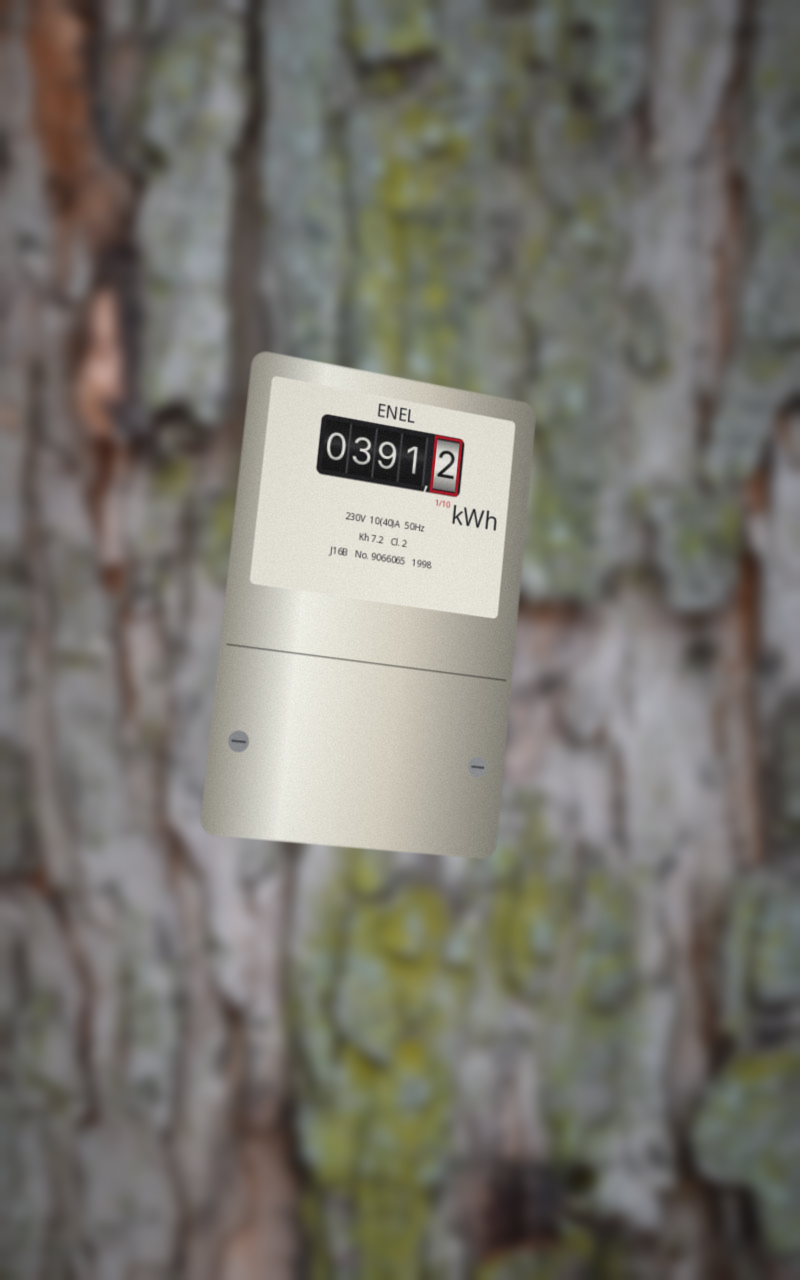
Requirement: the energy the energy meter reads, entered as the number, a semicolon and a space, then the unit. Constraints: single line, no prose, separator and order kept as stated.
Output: 391.2; kWh
